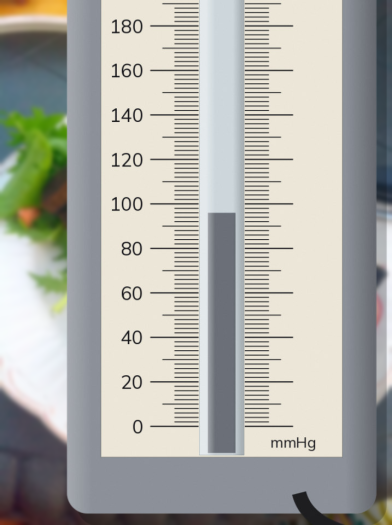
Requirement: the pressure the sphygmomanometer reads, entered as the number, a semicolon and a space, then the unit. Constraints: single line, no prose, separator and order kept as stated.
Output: 96; mmHg
